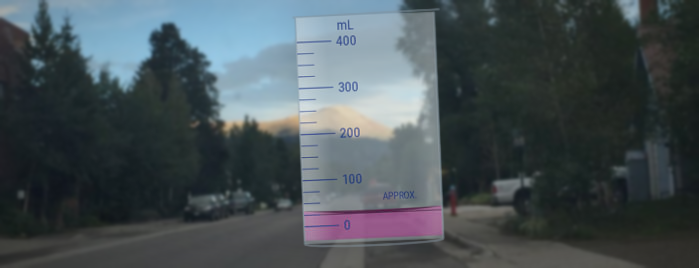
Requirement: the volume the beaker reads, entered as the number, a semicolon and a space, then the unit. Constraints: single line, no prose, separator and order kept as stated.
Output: 25; mL
